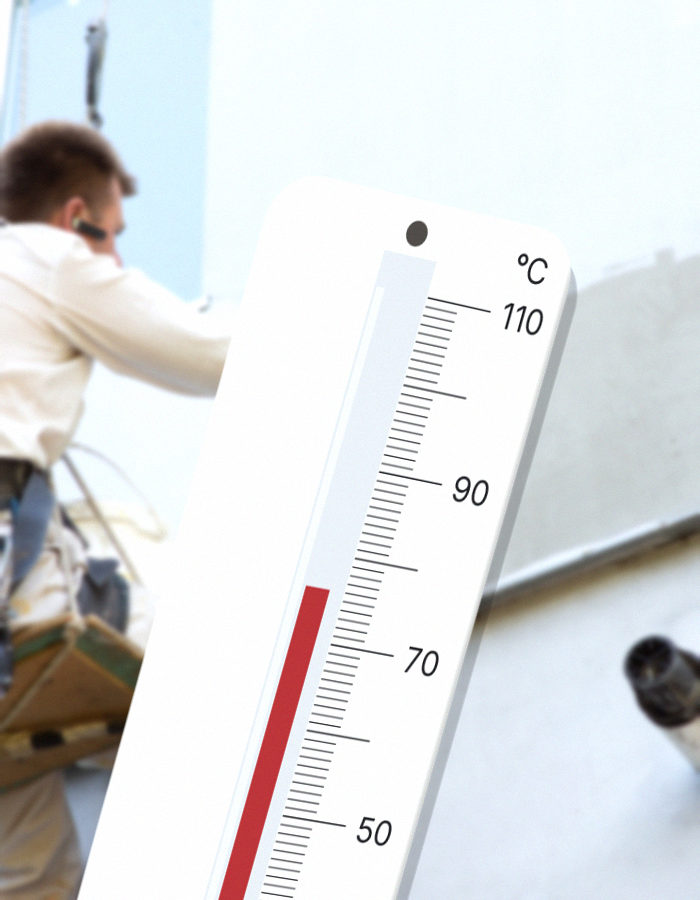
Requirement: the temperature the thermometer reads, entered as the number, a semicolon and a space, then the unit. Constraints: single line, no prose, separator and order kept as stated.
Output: 76; °C
